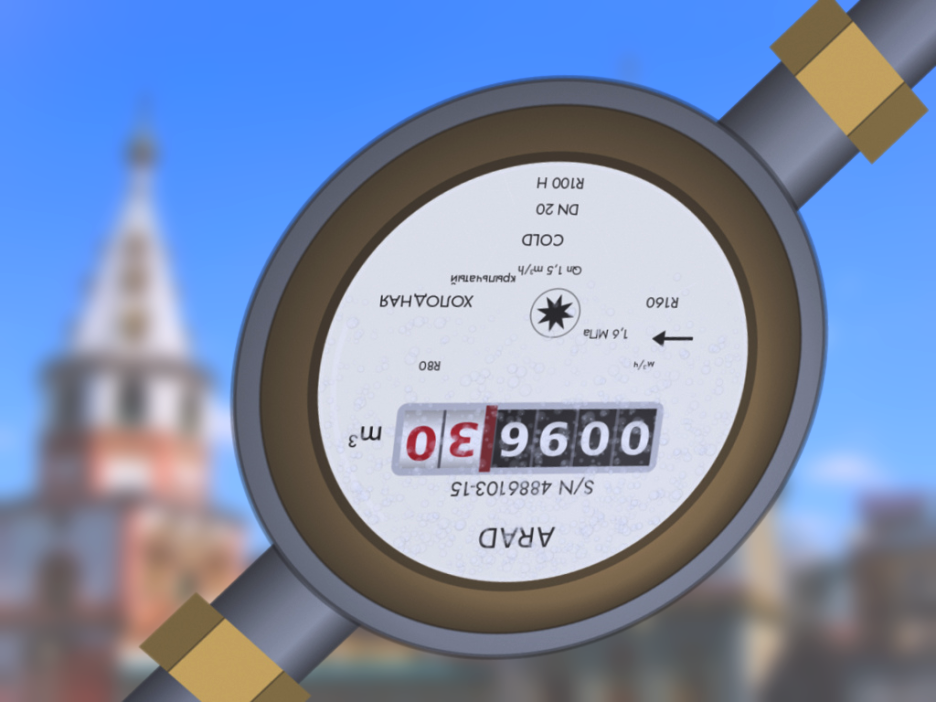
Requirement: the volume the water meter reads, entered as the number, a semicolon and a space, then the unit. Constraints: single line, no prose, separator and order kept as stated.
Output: 96.30; m³
